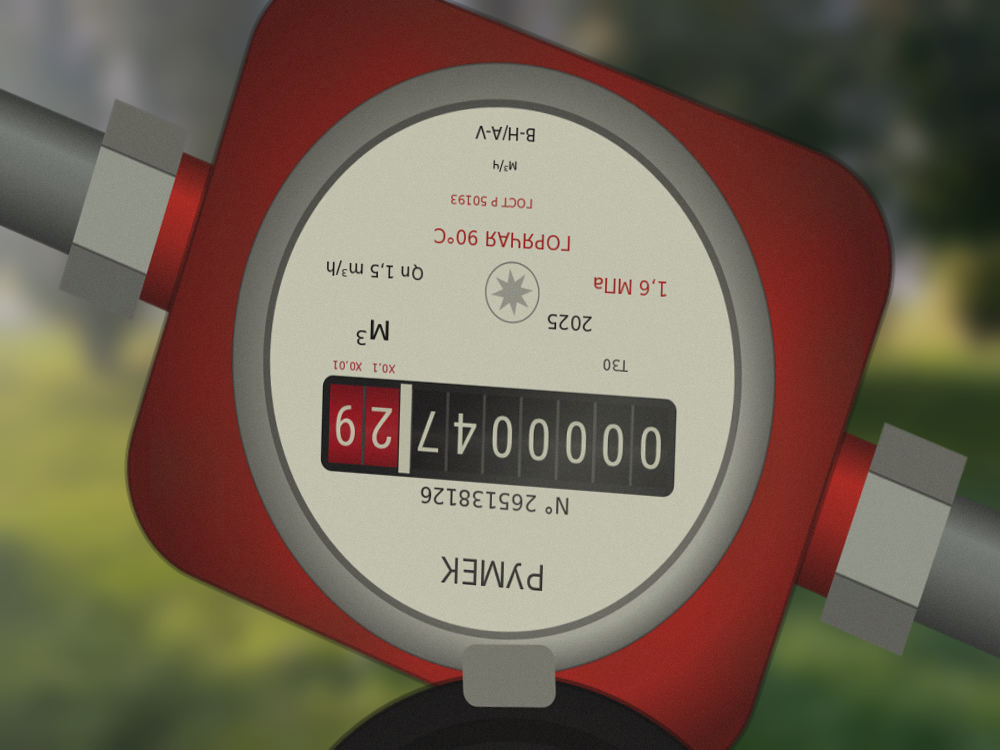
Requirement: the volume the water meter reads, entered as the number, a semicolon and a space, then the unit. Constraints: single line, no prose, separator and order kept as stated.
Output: 47.29; m³
